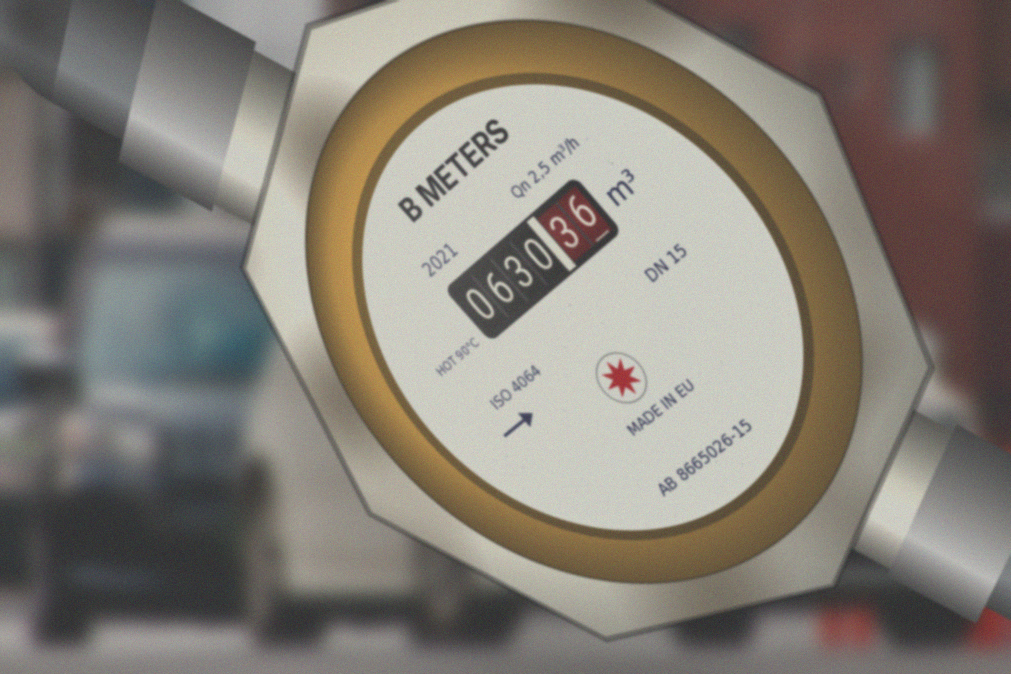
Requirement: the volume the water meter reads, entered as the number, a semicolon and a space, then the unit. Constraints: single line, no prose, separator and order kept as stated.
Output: 630.36; m³
